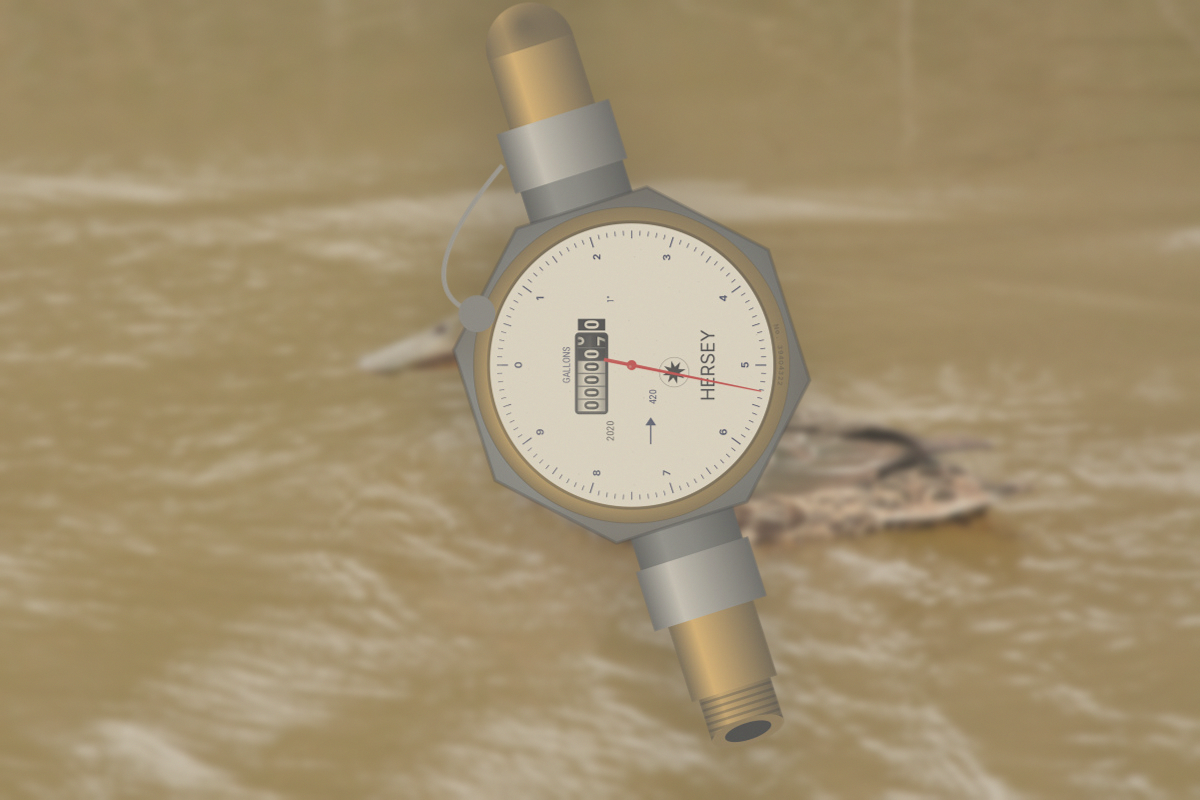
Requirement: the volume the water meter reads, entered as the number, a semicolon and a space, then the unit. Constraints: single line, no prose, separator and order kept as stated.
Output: 65.3; gal
